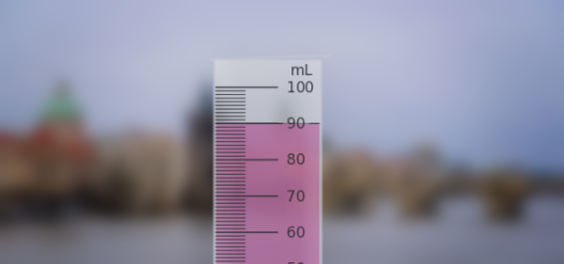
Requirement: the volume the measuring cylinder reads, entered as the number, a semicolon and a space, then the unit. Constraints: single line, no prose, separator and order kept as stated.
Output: 90; mL
